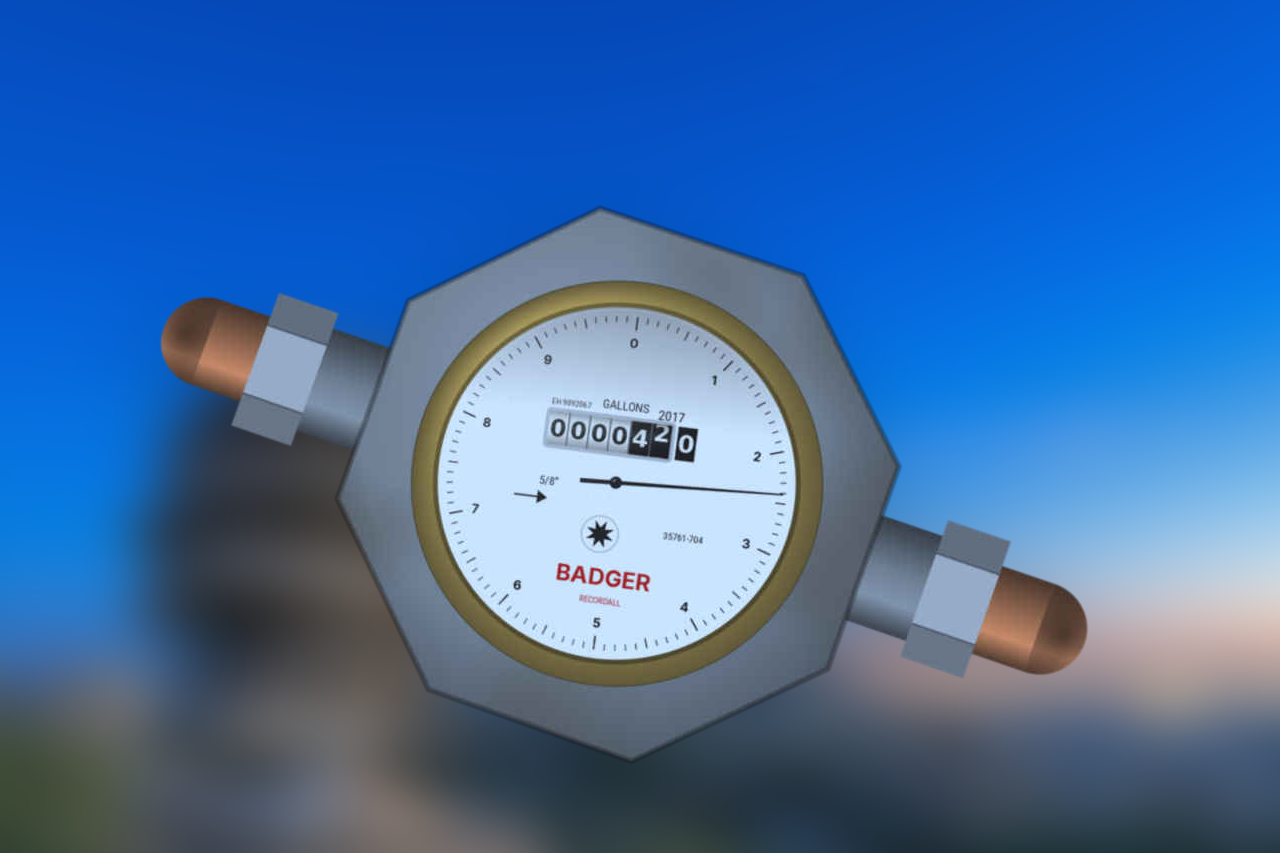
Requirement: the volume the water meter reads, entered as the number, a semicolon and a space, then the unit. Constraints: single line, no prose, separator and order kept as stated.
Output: 422.4; gal
